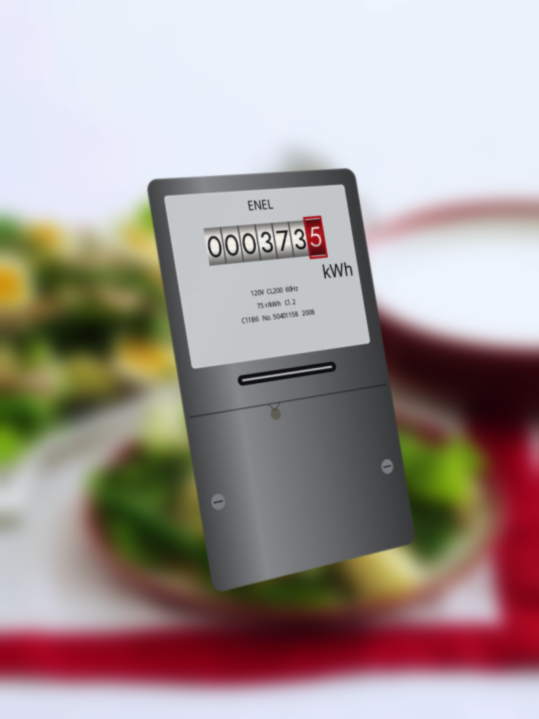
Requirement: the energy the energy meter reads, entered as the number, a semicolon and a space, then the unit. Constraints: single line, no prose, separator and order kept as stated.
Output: 373.5; kWh
